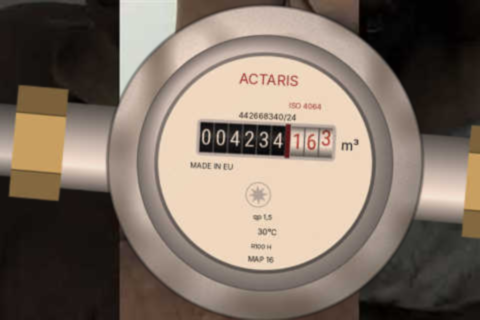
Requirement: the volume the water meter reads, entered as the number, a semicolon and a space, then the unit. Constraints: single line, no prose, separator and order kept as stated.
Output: 4234.163; m³
